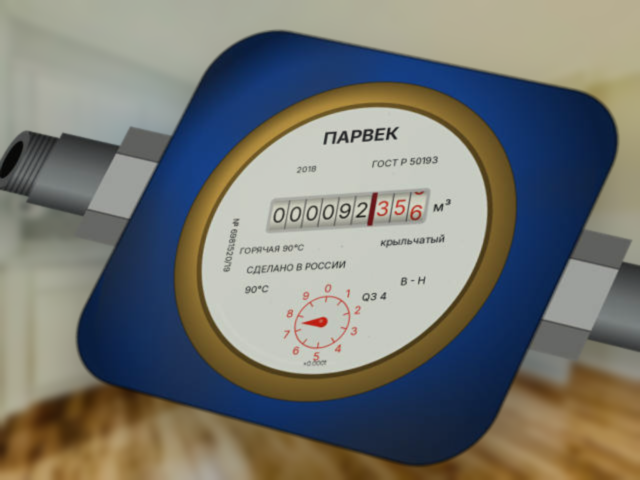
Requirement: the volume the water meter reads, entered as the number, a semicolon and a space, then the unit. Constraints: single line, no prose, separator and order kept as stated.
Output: 92.3557; m³
